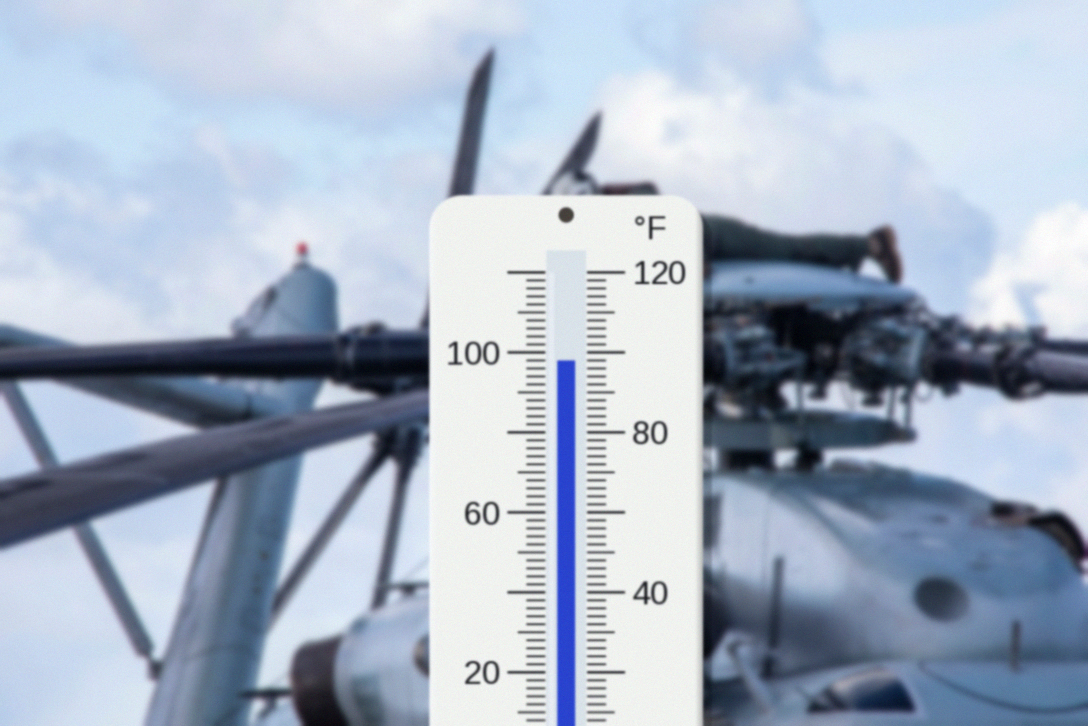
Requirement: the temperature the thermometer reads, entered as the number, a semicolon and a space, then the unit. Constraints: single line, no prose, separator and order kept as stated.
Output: 98; °F
